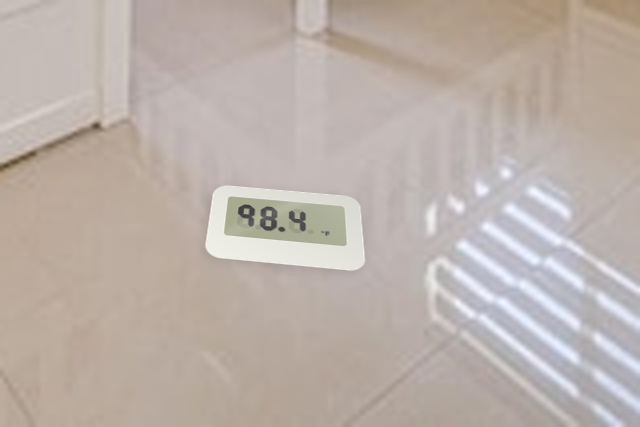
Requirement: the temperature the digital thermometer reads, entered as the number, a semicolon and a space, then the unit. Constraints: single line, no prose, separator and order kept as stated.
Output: 98.4; °F
